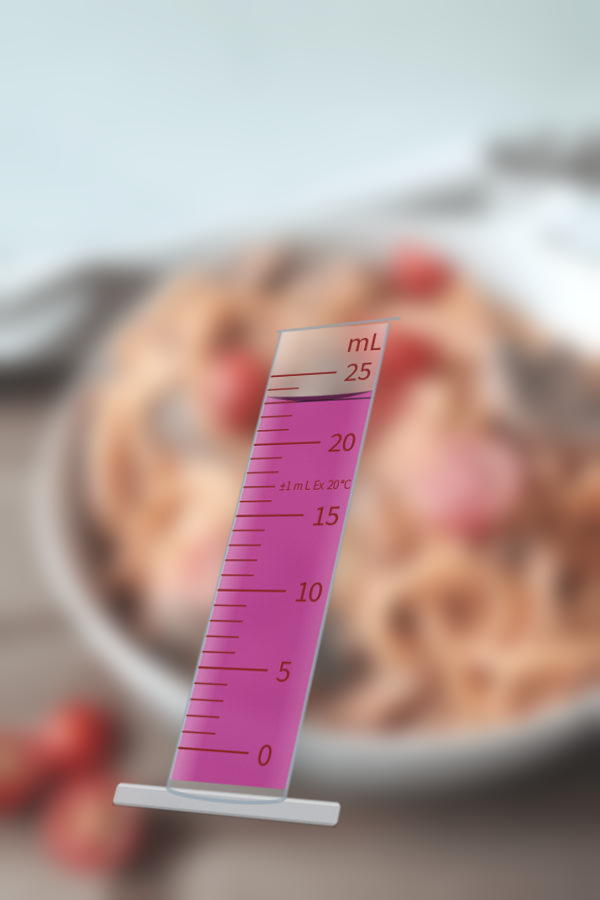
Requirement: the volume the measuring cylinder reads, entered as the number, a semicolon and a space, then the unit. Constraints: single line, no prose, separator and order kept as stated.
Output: 23; mL
